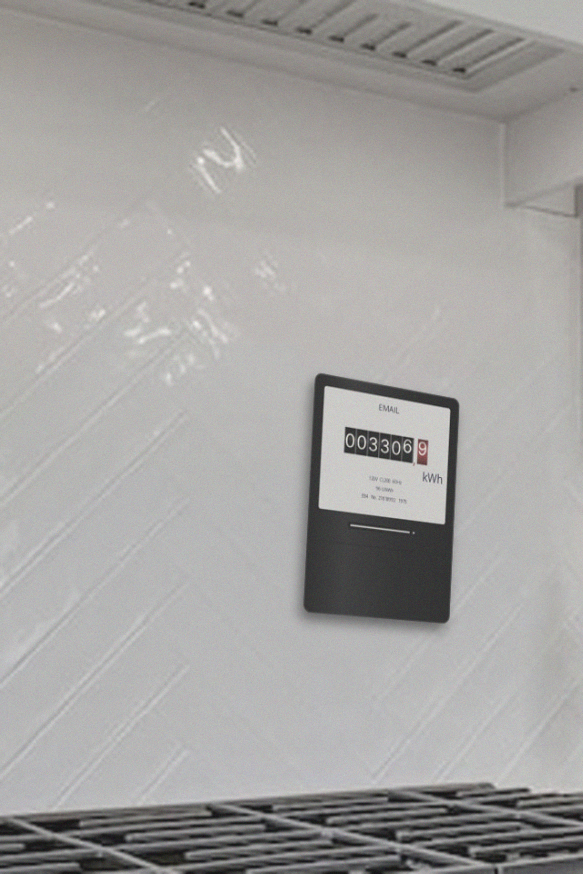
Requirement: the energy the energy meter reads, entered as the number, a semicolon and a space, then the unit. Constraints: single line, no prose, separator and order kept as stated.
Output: 3306.9; kWh
